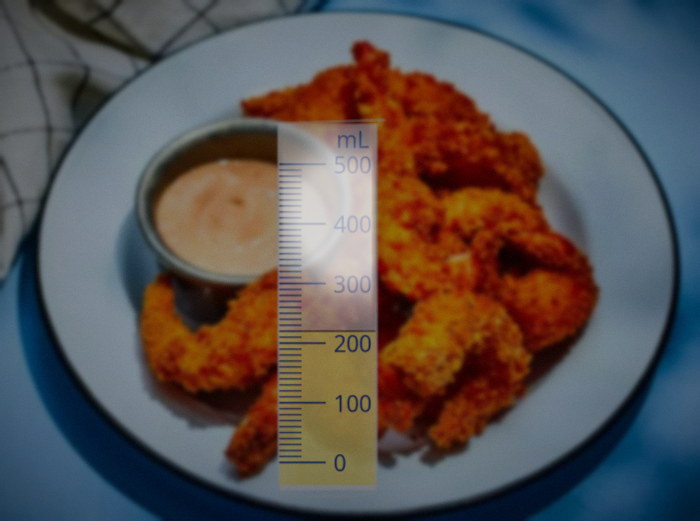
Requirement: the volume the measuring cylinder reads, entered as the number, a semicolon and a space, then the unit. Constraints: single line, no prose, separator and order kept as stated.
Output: 220; mL
